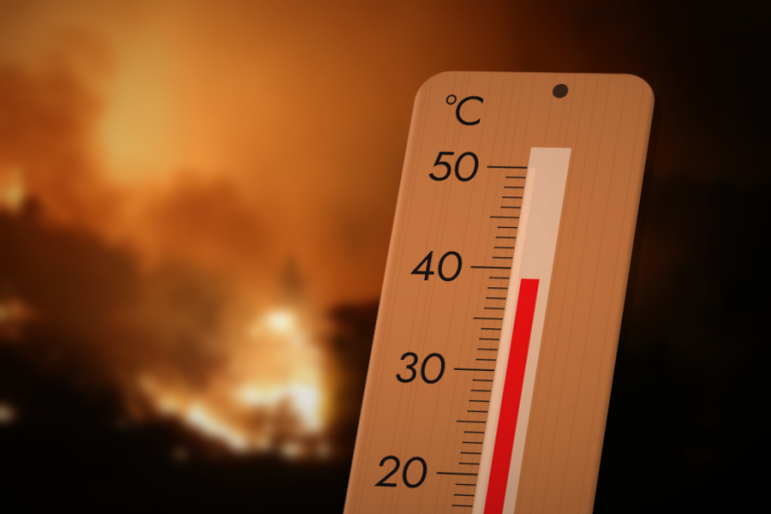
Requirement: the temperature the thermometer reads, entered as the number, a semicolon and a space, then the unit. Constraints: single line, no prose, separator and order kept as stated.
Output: 39; °C
